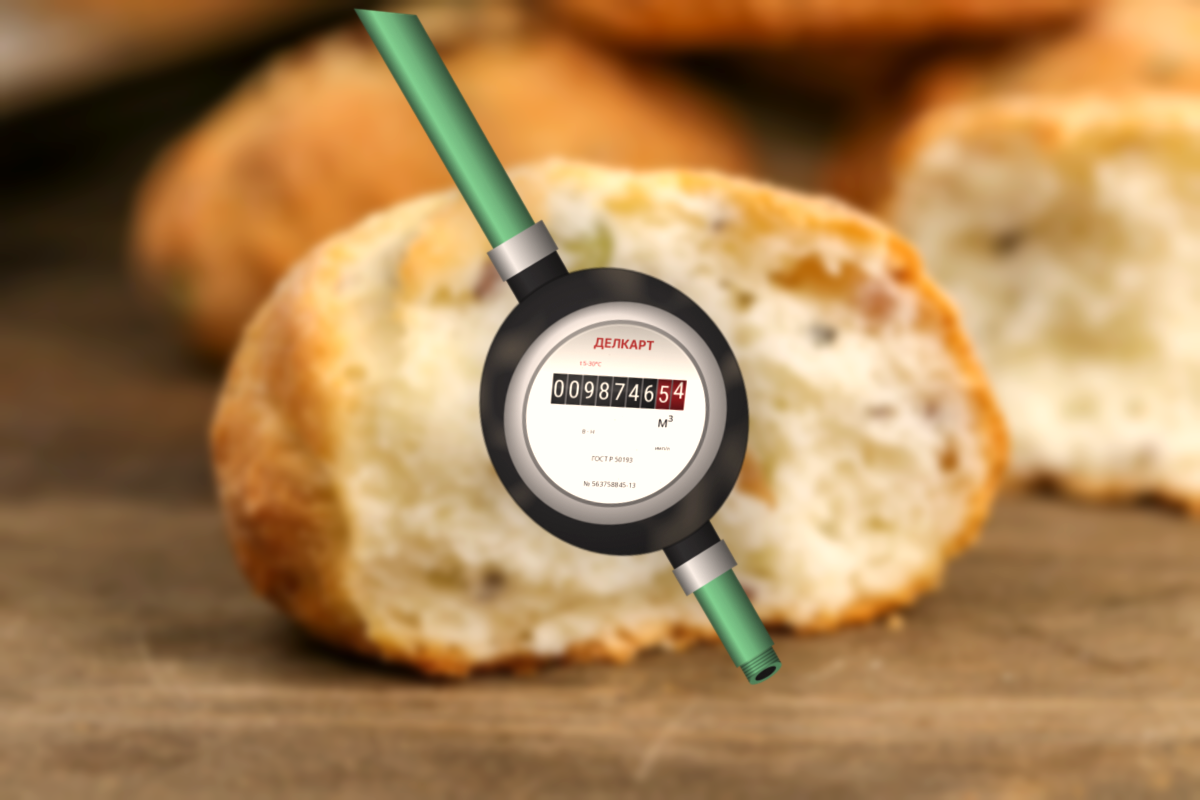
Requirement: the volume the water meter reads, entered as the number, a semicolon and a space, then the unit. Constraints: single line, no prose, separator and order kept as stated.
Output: 98746.54; m³
